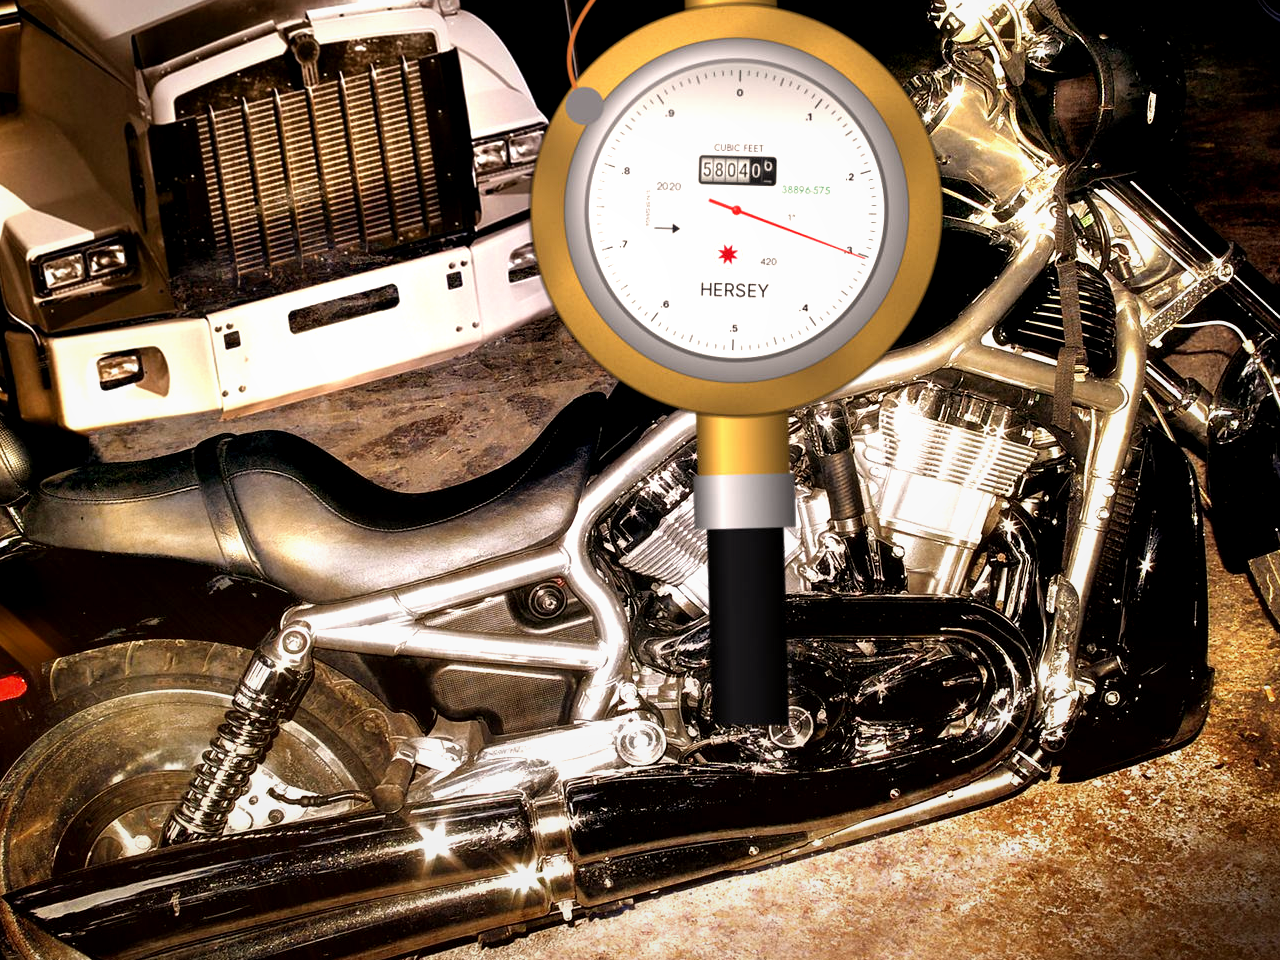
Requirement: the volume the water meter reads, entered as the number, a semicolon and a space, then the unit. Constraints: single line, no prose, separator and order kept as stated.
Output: 580406.30; ft³
